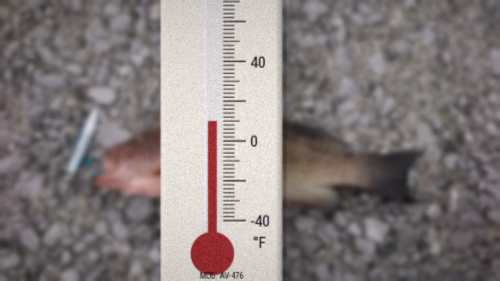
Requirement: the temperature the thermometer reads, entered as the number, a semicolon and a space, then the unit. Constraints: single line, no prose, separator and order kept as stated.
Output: 10; °F
